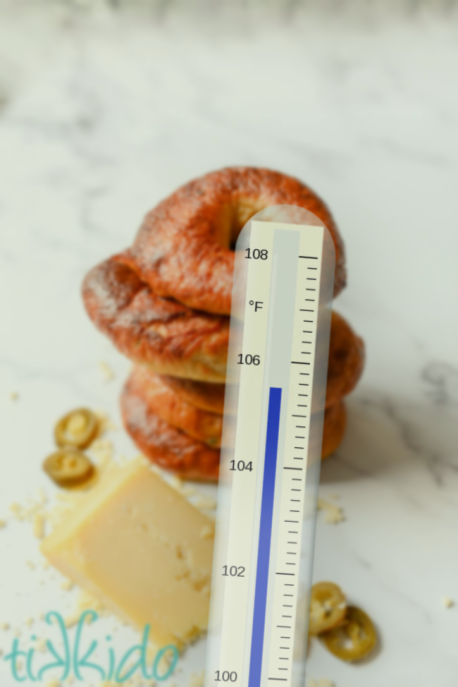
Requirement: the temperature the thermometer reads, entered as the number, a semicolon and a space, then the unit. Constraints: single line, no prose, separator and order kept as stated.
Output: 105.5; °F
